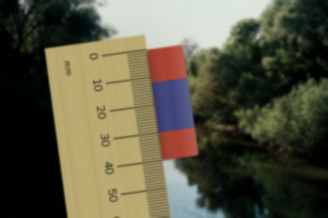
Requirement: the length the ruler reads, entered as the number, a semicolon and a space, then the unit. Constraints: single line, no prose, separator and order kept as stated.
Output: 40; mm
